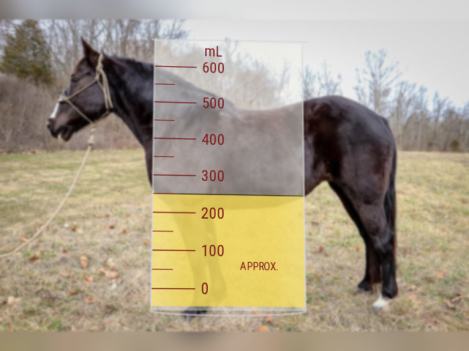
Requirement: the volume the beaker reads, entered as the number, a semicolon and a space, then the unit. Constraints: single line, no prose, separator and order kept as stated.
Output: 250; mL
